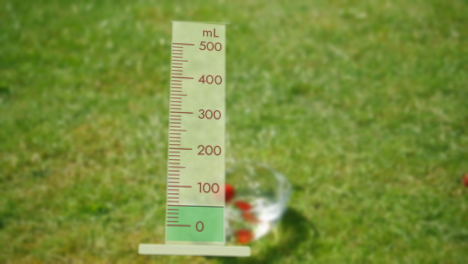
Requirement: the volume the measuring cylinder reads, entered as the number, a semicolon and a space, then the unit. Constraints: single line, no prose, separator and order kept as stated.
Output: 50; mL
